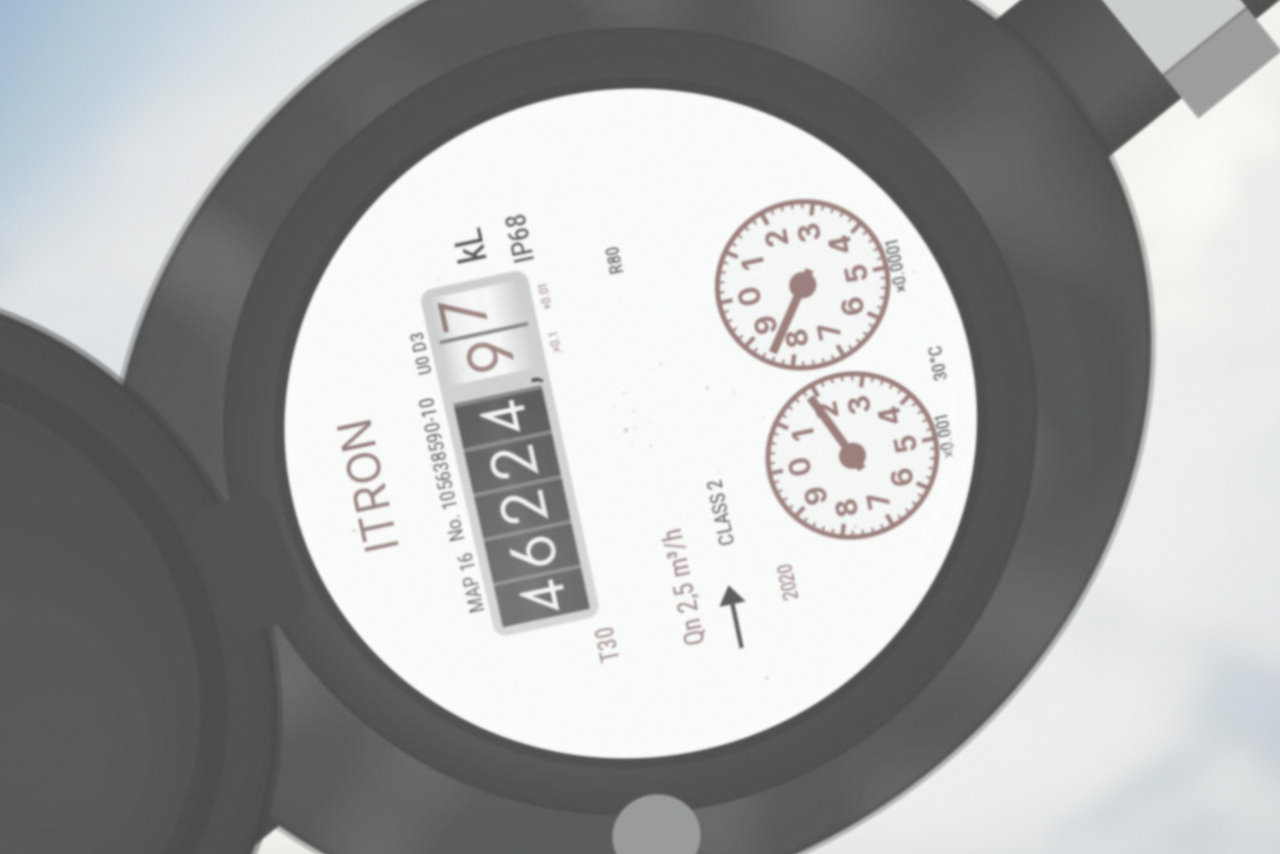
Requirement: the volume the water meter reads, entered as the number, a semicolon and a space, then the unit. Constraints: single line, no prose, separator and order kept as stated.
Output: 46224.9718; kL
